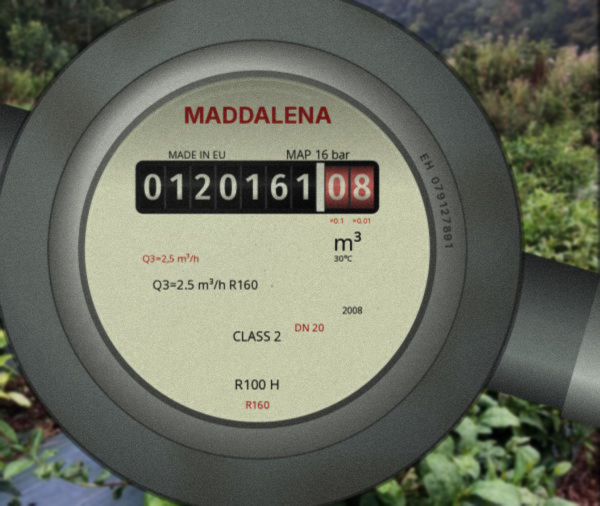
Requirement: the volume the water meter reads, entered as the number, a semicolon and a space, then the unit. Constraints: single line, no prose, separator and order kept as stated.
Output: 120161.08; m³
